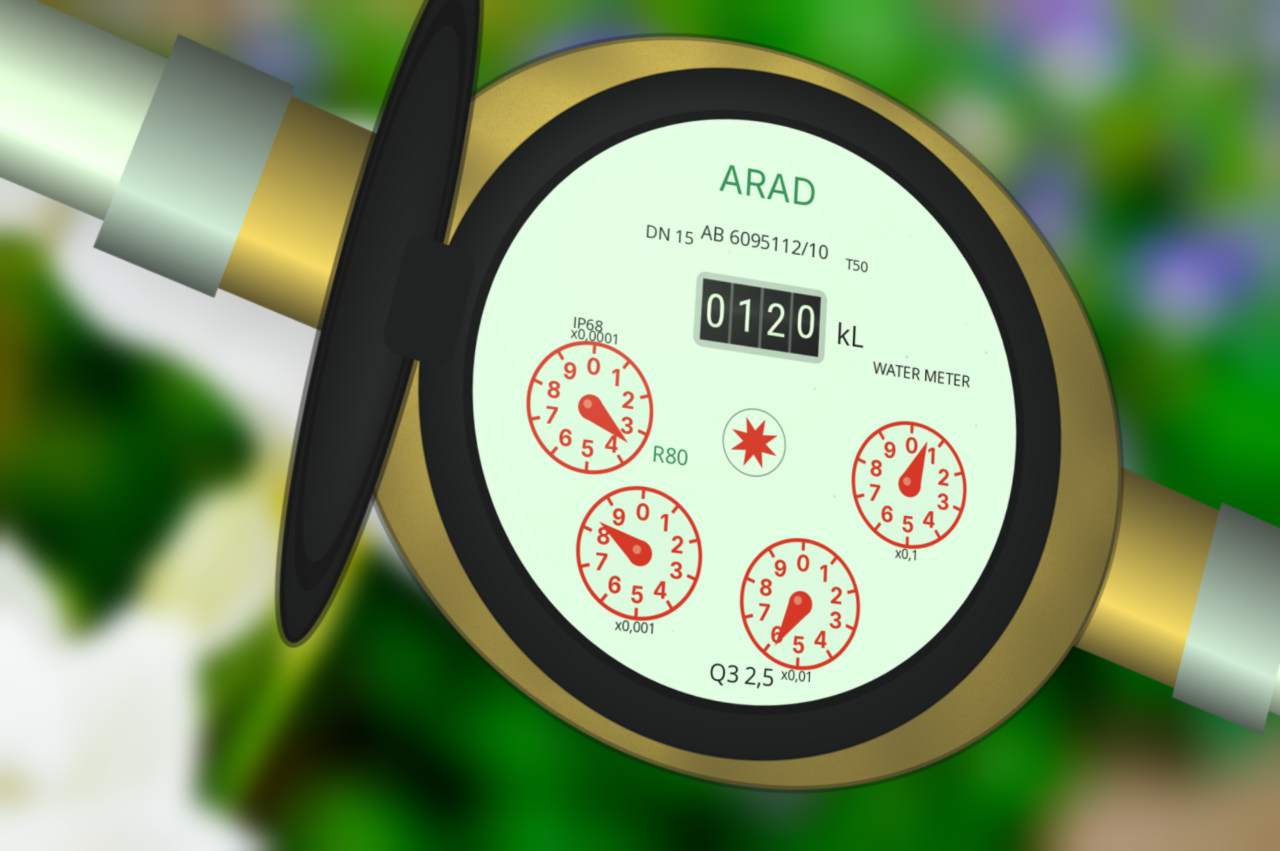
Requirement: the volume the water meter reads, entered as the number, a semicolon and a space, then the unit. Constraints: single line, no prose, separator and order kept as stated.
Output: 120.0583; kL
